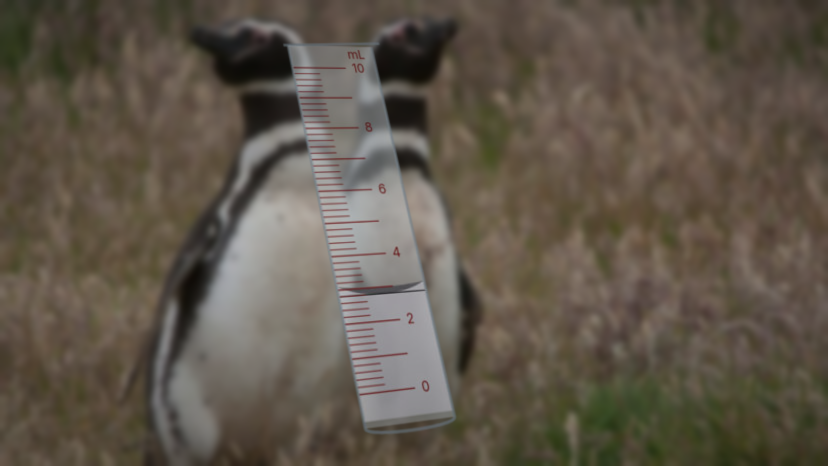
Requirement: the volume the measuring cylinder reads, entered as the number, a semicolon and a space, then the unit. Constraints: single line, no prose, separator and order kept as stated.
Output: 2.8; mL
